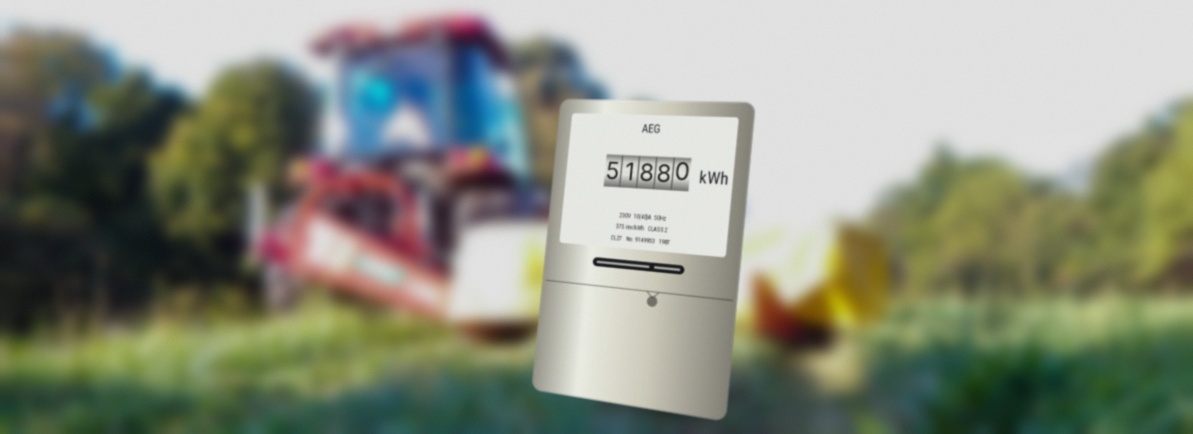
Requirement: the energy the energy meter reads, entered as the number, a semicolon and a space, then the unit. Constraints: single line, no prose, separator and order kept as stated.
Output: 51880; kWh
